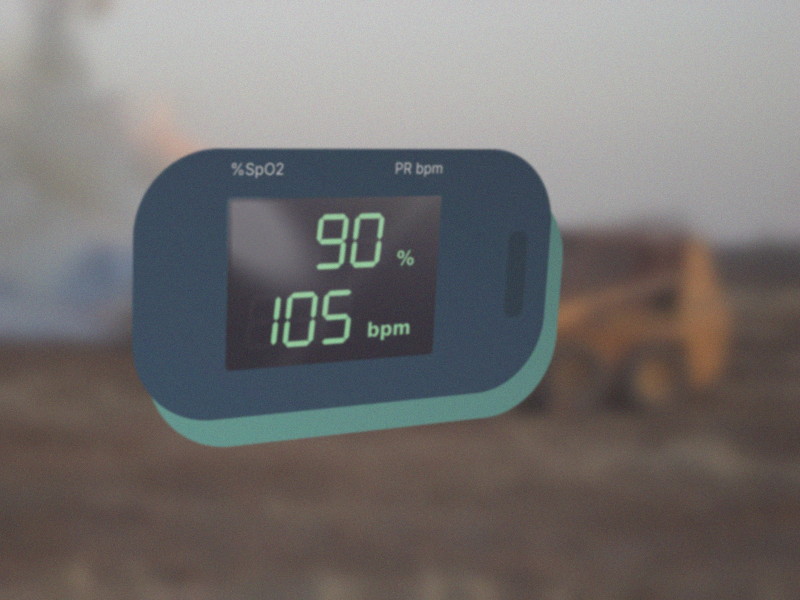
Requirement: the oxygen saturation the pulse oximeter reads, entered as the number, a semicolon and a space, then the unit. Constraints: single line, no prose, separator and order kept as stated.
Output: 90; %
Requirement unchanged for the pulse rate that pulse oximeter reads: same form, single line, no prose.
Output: 105; bpm
